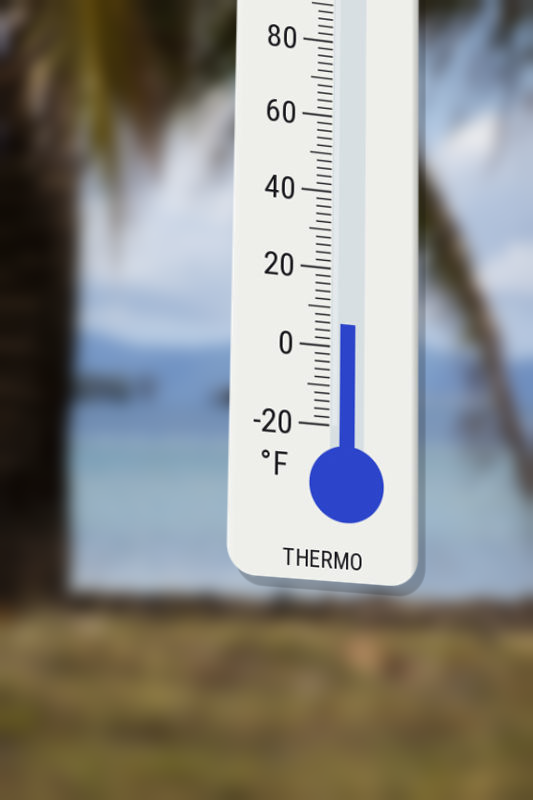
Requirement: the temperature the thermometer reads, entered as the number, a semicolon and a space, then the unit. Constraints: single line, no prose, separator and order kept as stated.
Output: 6; °F
